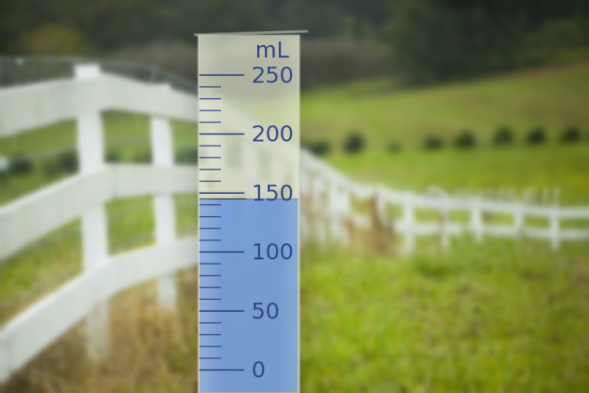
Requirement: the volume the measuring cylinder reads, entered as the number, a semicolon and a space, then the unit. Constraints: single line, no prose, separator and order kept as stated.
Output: 145; mL
